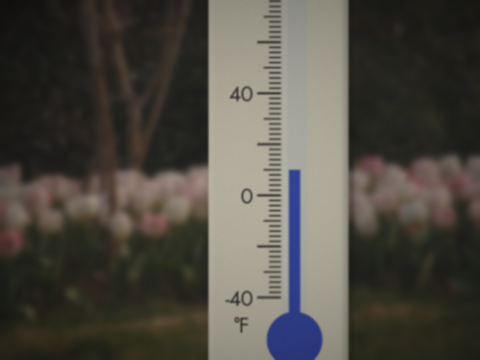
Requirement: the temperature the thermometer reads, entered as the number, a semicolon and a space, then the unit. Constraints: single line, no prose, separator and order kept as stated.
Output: 10; °F
